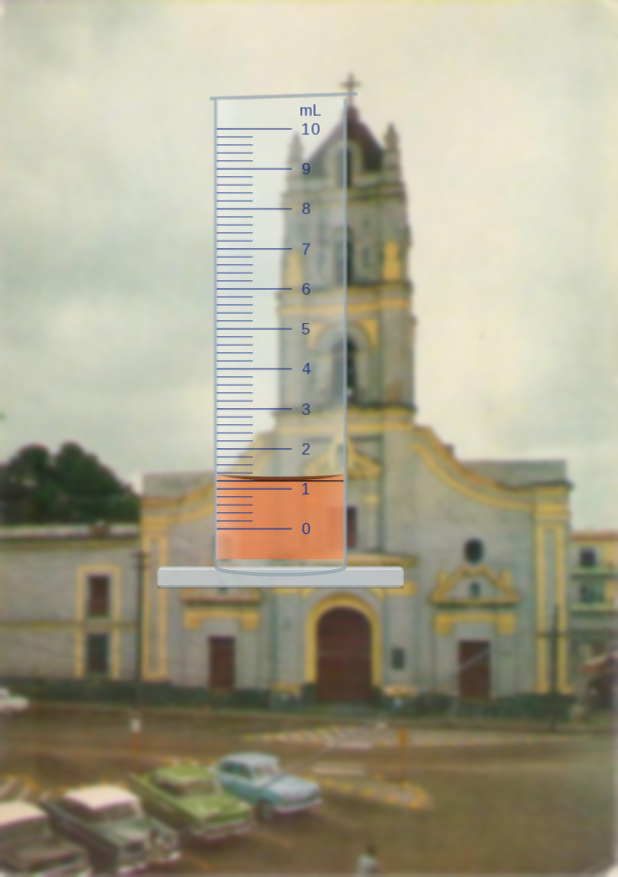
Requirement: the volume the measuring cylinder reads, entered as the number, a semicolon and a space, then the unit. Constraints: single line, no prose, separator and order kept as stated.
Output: 1.2; mL
